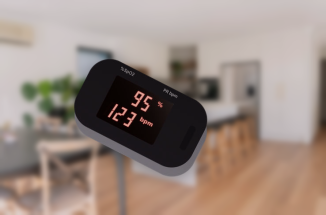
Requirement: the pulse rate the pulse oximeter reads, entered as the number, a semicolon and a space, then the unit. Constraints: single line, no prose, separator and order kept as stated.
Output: 123; bpm
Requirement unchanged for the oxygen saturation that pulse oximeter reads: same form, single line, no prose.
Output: 95; %
